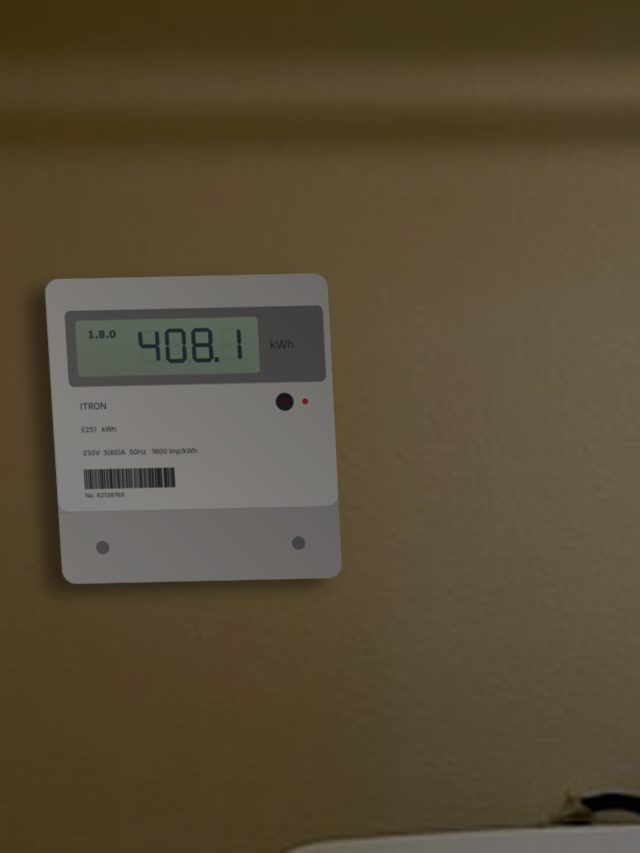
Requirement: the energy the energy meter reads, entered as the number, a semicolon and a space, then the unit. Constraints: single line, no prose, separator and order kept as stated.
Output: 408.1; kWh
